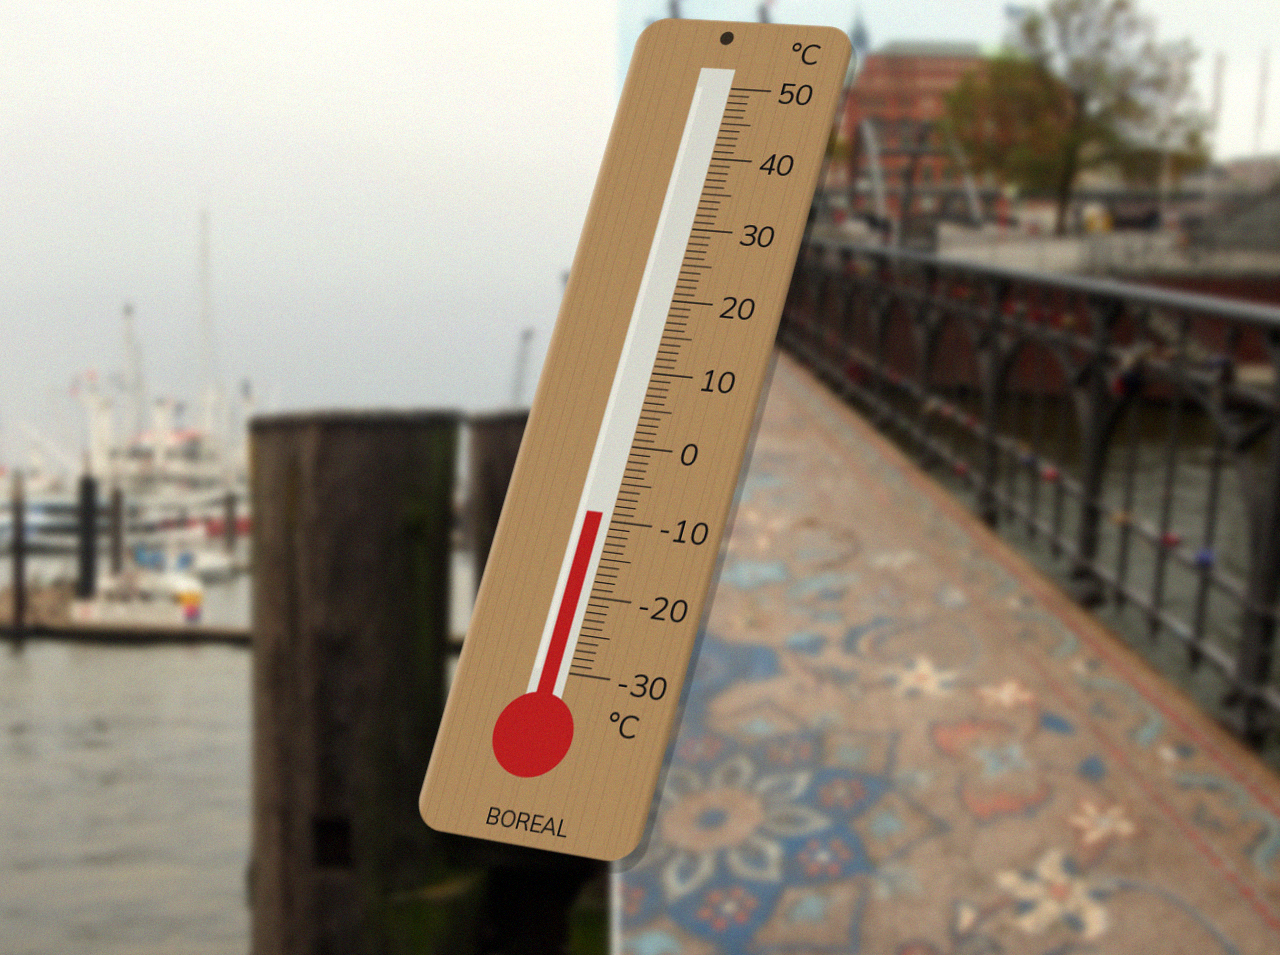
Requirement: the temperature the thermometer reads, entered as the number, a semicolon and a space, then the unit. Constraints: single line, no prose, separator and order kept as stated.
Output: -9; °C
